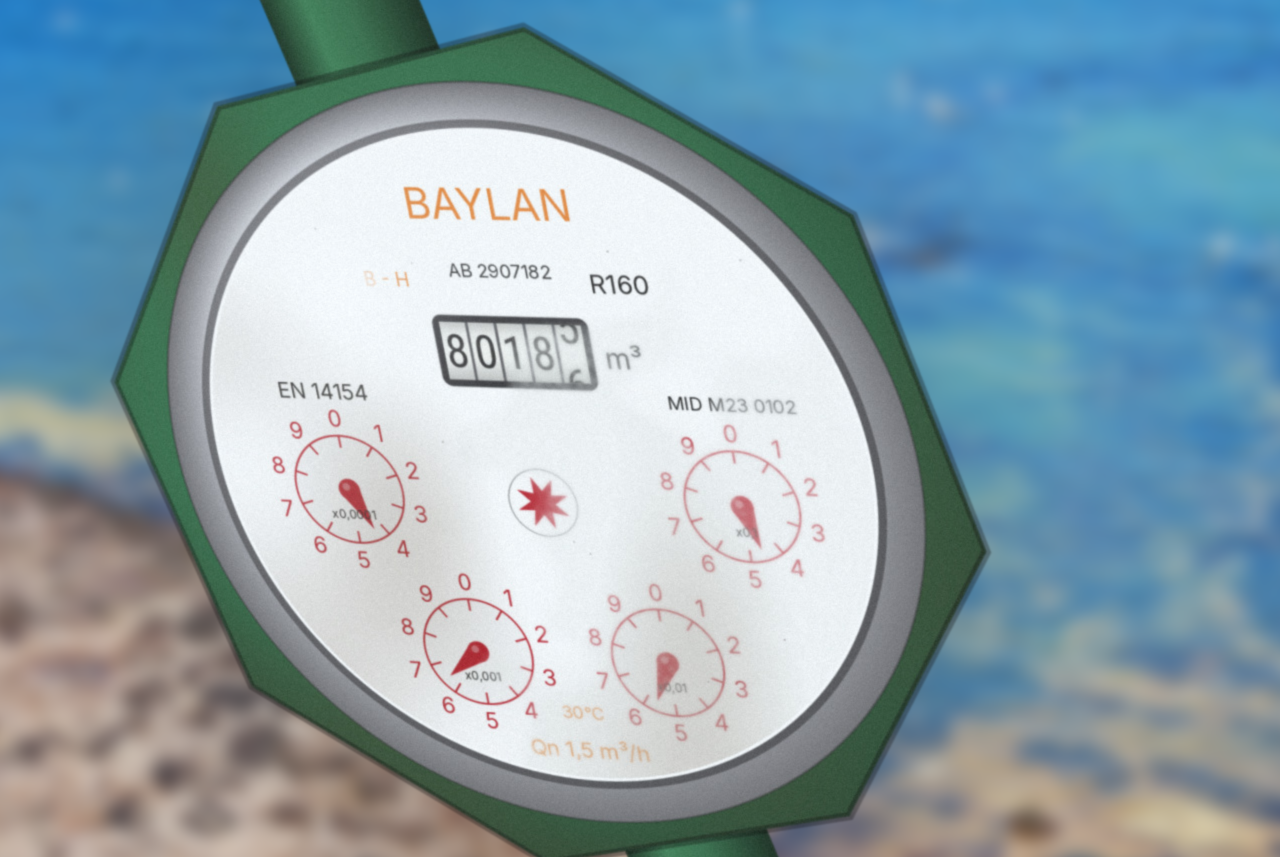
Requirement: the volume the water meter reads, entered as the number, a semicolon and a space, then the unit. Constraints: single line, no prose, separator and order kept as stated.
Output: 80185.4564; m³
